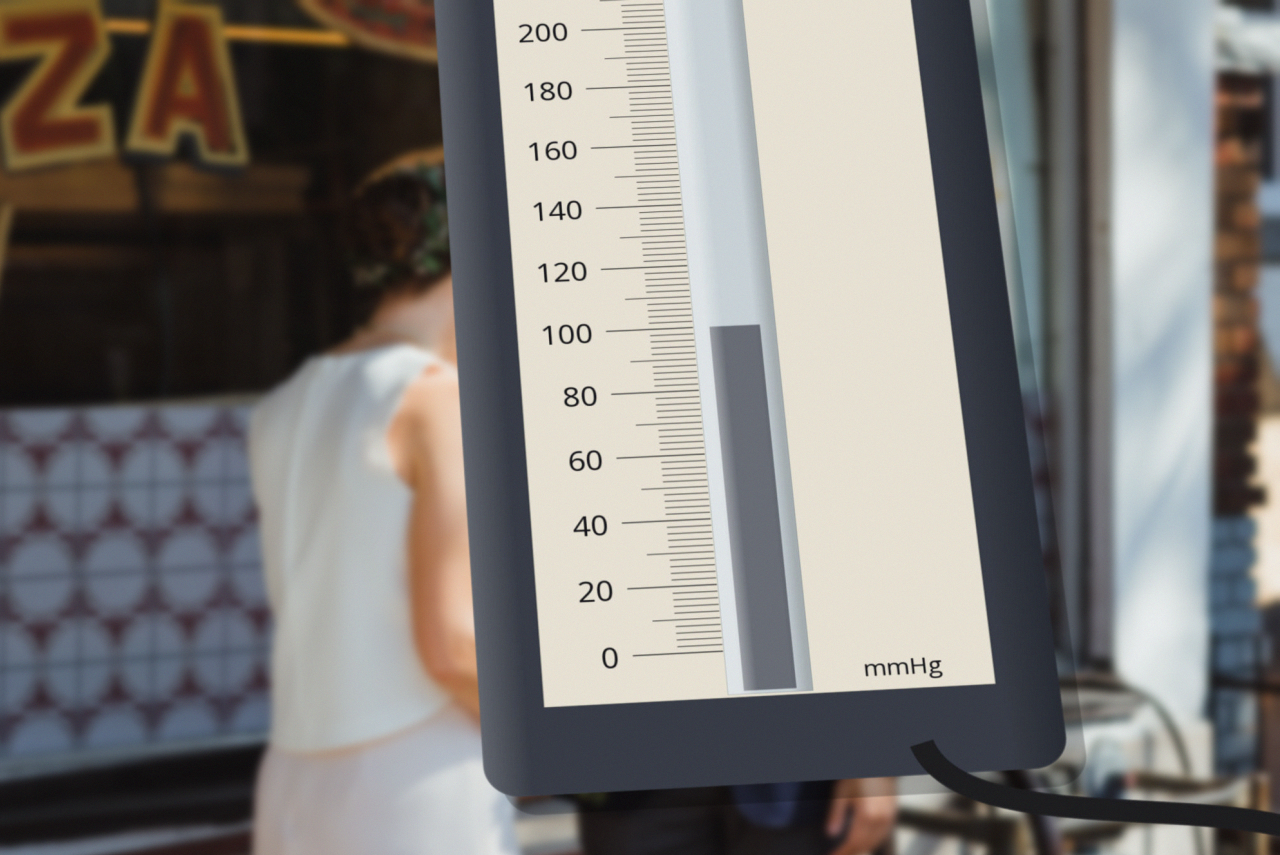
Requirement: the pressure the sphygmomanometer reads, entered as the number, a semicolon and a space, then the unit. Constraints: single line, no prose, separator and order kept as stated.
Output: 100; mmHg
